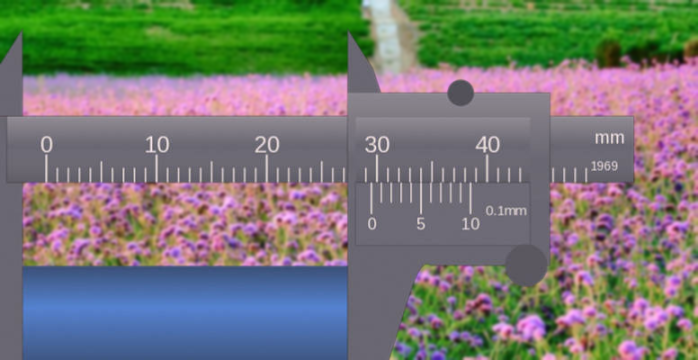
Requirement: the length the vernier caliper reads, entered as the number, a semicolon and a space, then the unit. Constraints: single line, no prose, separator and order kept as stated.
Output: 29.5; mm
